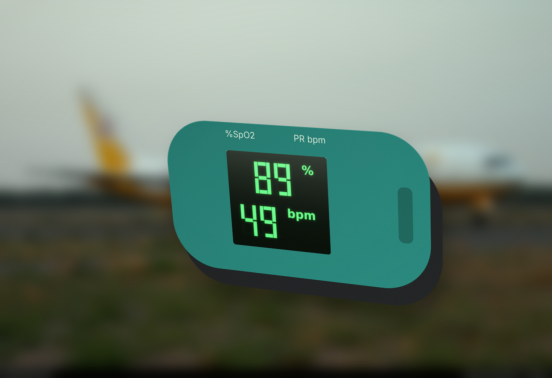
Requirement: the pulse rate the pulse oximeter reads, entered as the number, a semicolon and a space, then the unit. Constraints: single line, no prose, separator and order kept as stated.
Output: 49; bpm
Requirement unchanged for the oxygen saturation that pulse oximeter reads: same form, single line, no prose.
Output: 89; %
